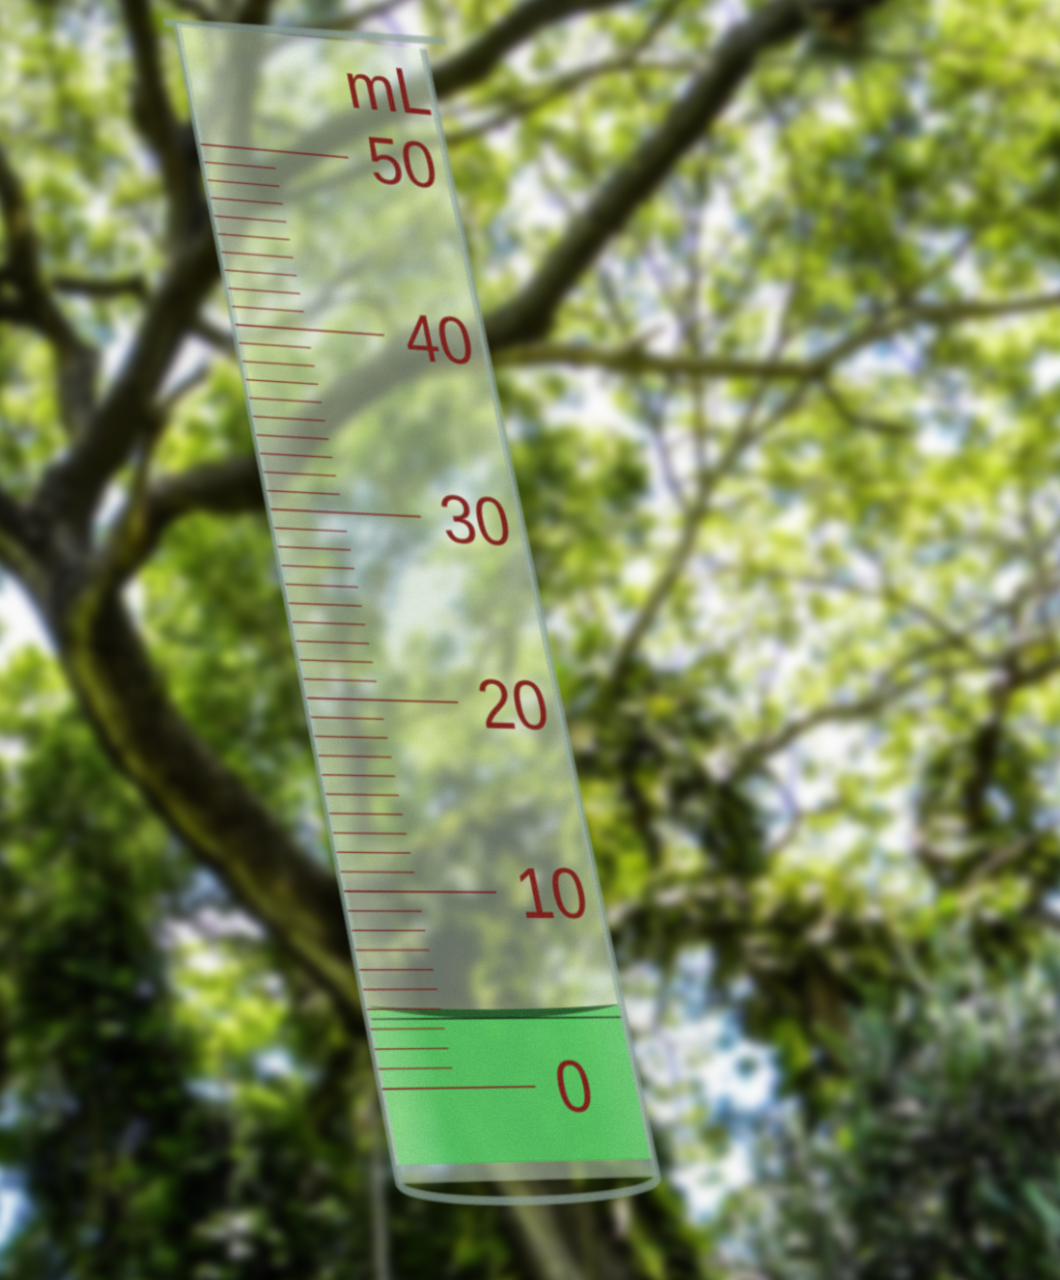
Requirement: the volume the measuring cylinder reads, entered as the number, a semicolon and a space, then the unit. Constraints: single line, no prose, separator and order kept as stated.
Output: 3.5; mL
